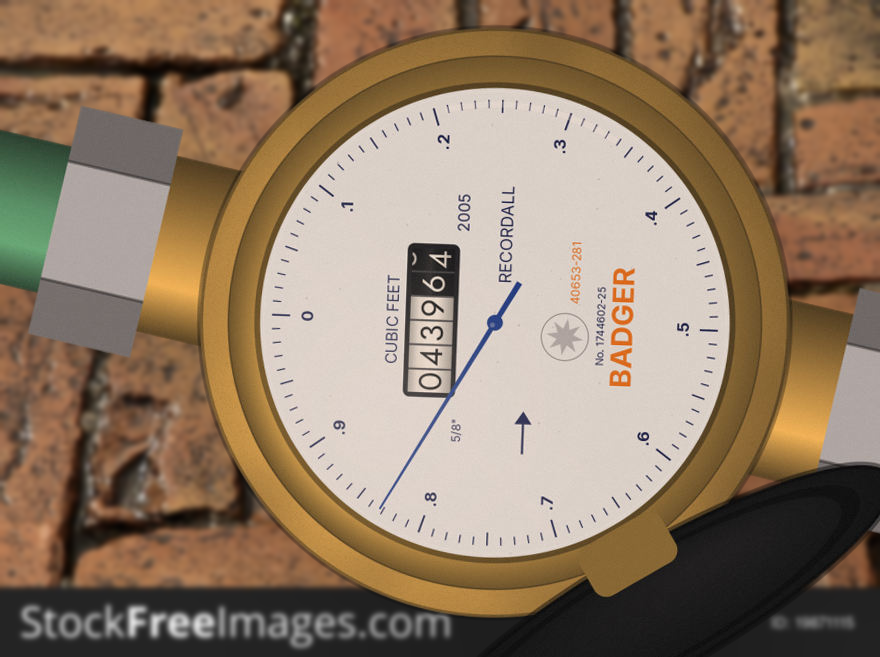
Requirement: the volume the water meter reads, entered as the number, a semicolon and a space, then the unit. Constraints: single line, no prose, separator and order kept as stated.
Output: 43963.83; ft³
